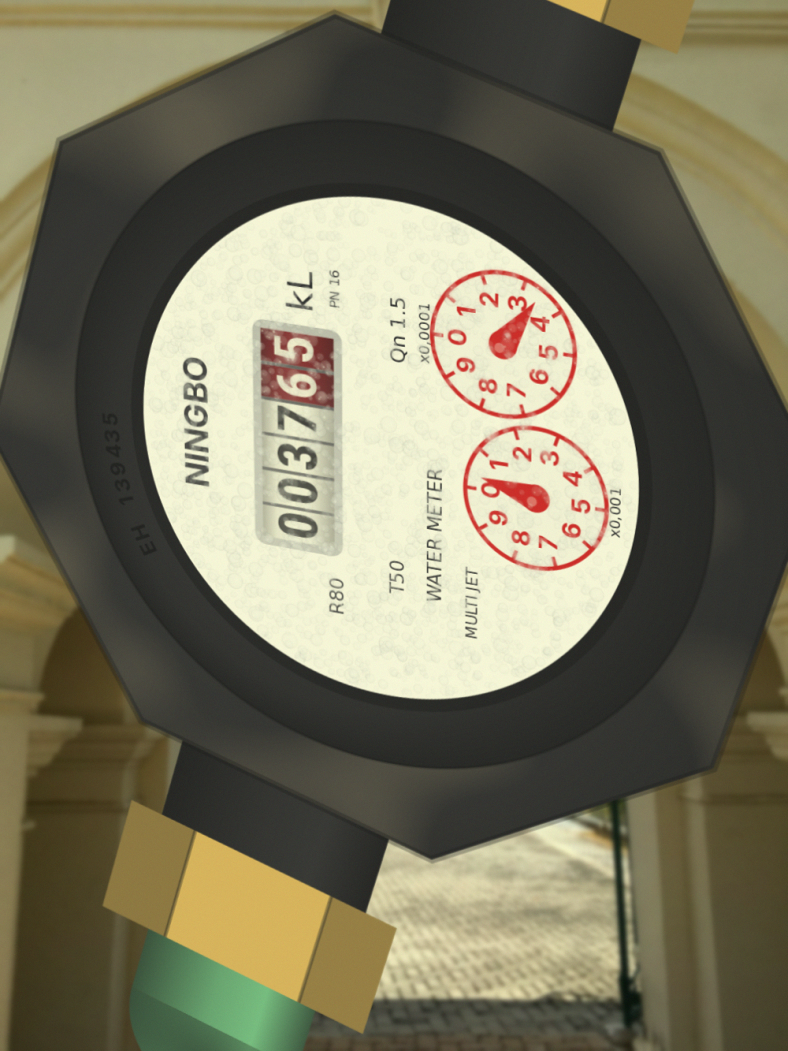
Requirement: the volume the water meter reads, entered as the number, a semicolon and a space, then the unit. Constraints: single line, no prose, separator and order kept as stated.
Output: 37.6503; kL
